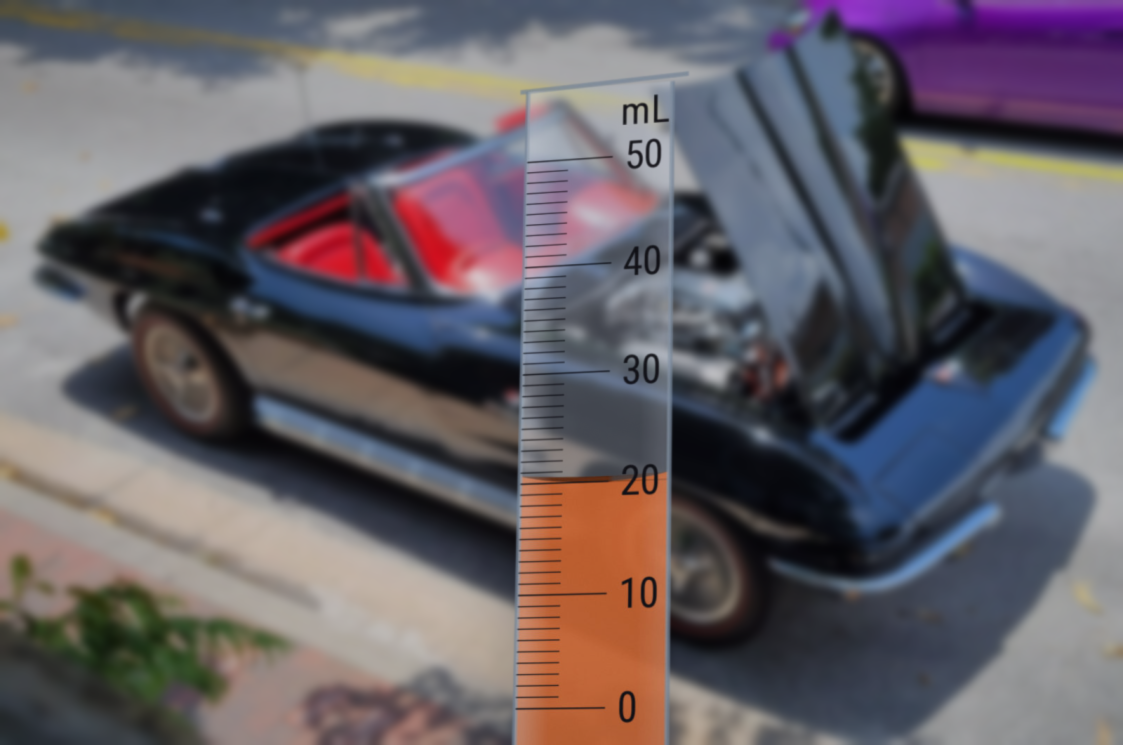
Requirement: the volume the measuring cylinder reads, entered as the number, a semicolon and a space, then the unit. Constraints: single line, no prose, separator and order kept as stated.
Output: 20; mL
